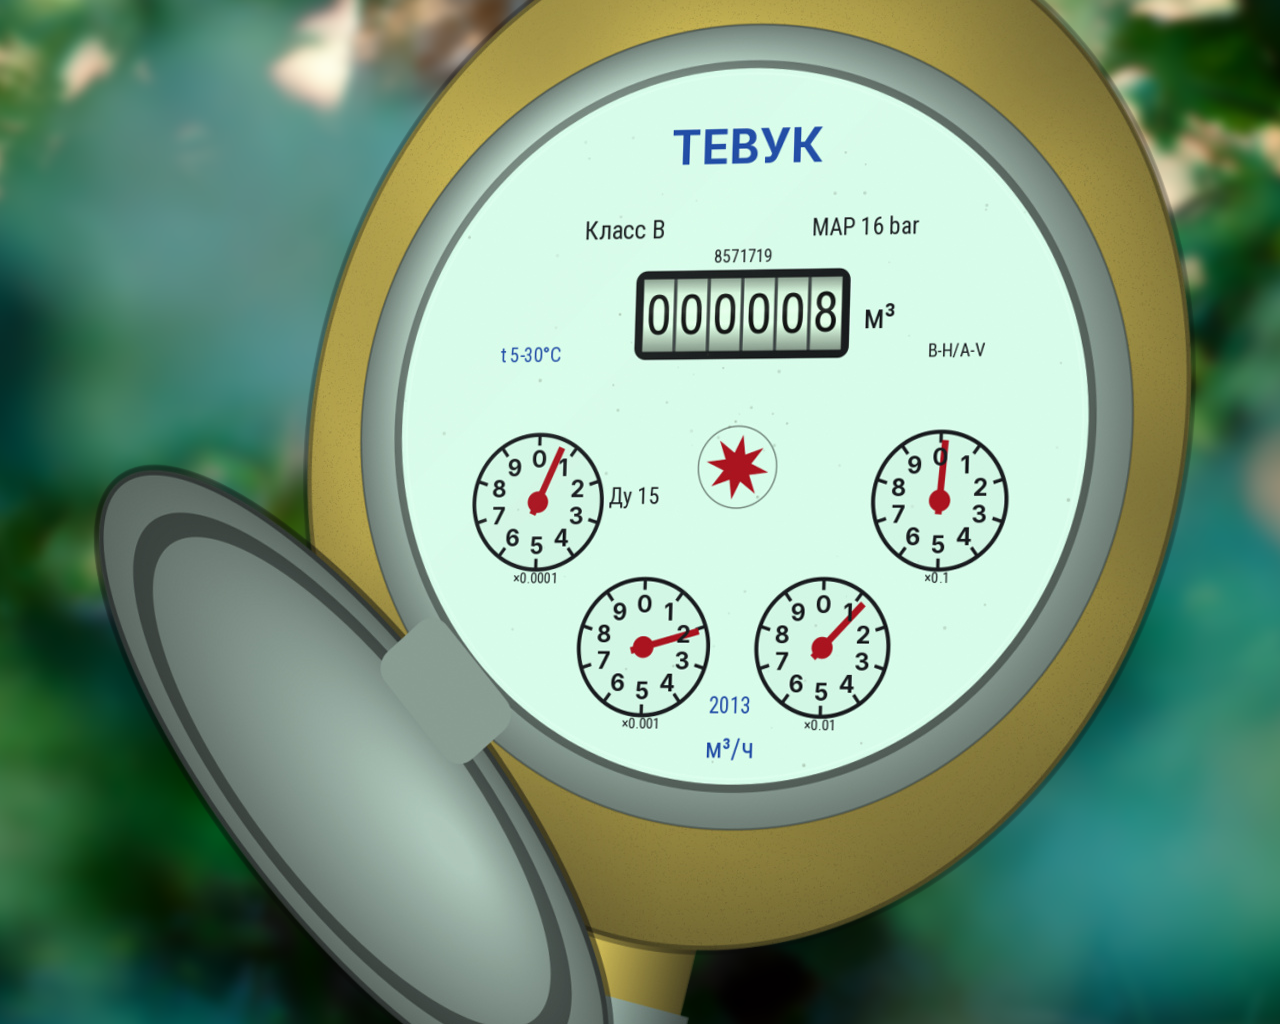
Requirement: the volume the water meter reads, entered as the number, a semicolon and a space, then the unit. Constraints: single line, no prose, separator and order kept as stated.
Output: 8.0120; m³
